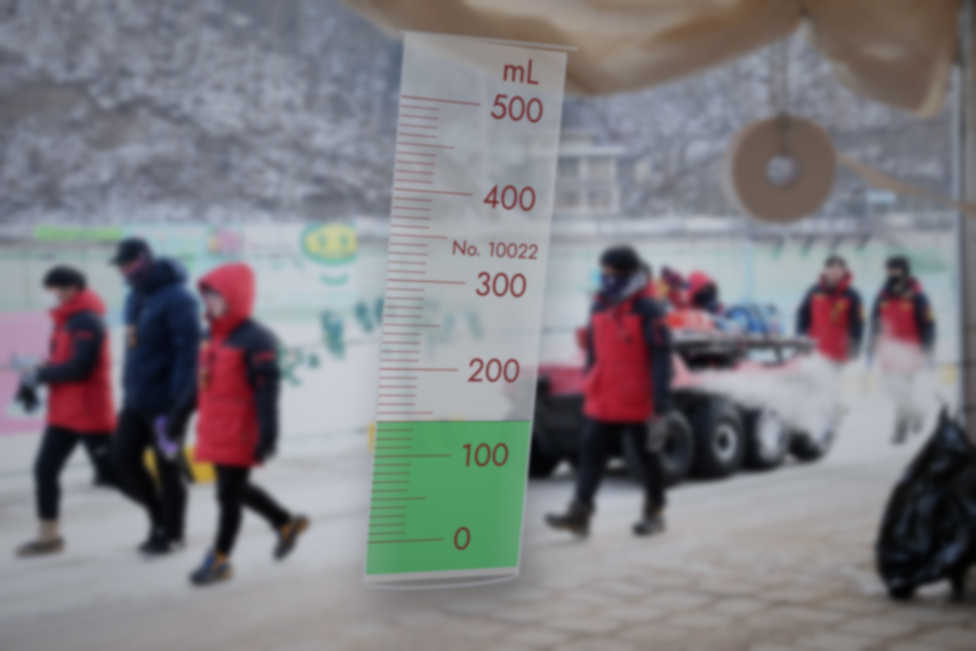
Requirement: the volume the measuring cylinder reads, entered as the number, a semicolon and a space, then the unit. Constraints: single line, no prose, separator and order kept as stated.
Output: 140; mL
